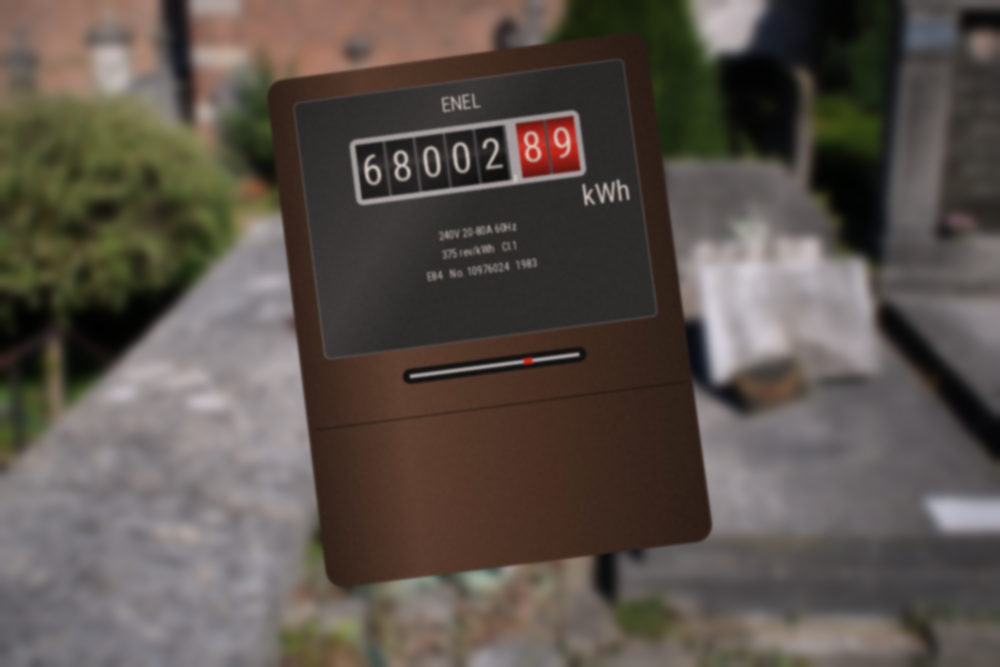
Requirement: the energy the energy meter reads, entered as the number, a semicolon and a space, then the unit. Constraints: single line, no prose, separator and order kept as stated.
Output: 68002.89; kWh
